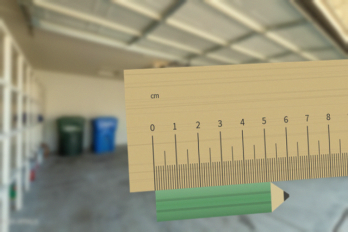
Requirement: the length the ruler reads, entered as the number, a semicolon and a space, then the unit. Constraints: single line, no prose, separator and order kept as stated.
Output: 6; cm
